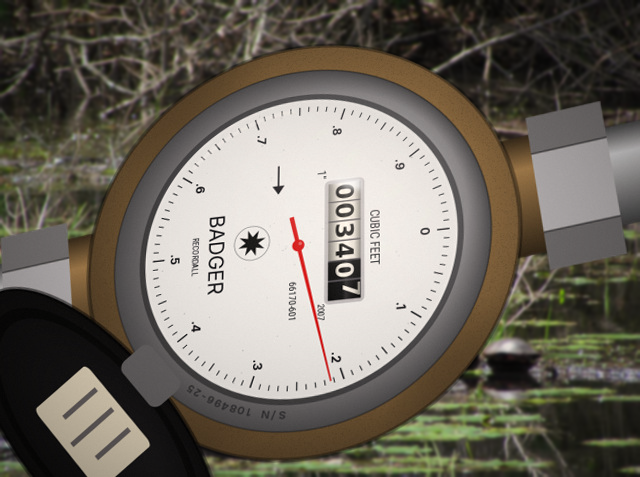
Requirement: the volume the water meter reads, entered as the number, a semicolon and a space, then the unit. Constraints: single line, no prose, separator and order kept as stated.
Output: 3407.21; ft³
